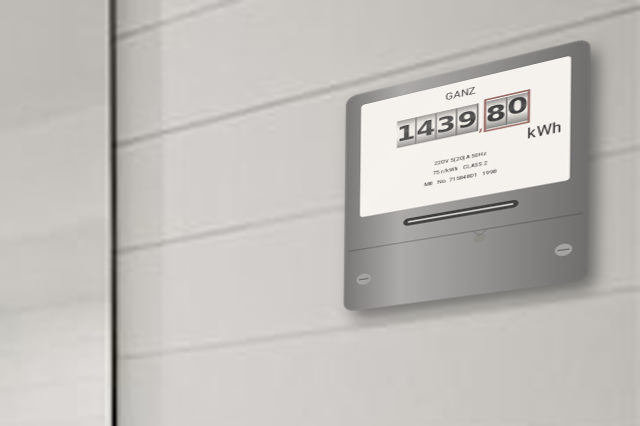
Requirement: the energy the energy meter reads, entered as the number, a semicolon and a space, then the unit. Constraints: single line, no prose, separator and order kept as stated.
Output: 1439.80; kWh
